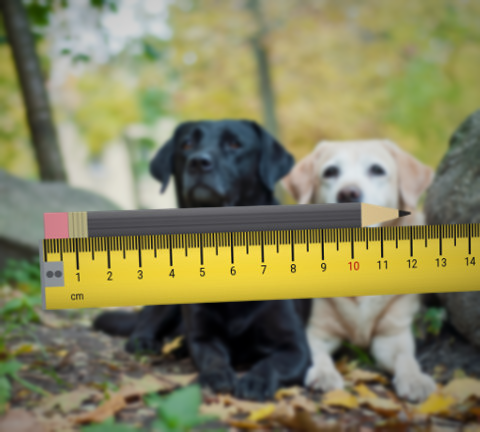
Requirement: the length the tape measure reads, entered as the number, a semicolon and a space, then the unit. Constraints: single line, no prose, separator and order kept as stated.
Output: 12; cm
